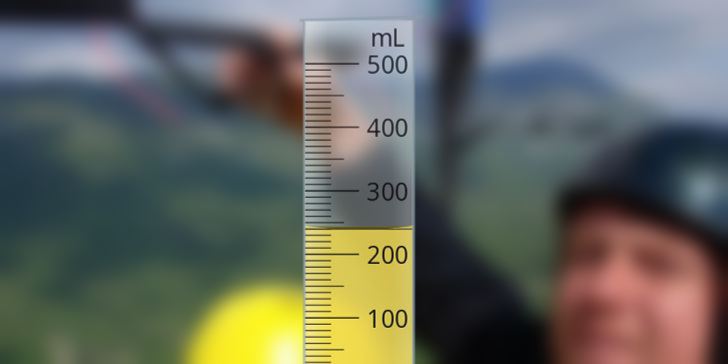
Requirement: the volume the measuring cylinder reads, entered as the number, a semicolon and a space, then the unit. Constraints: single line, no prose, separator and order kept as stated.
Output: 240; mL
